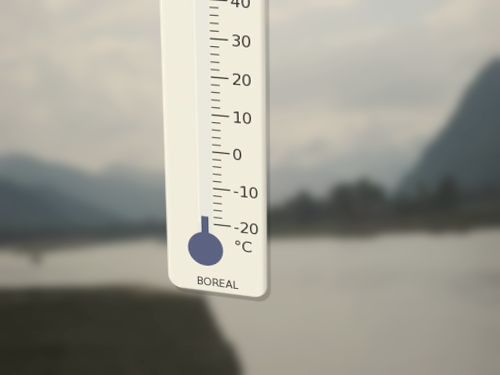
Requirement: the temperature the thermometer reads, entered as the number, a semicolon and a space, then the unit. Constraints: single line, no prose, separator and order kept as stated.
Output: -18; °C
